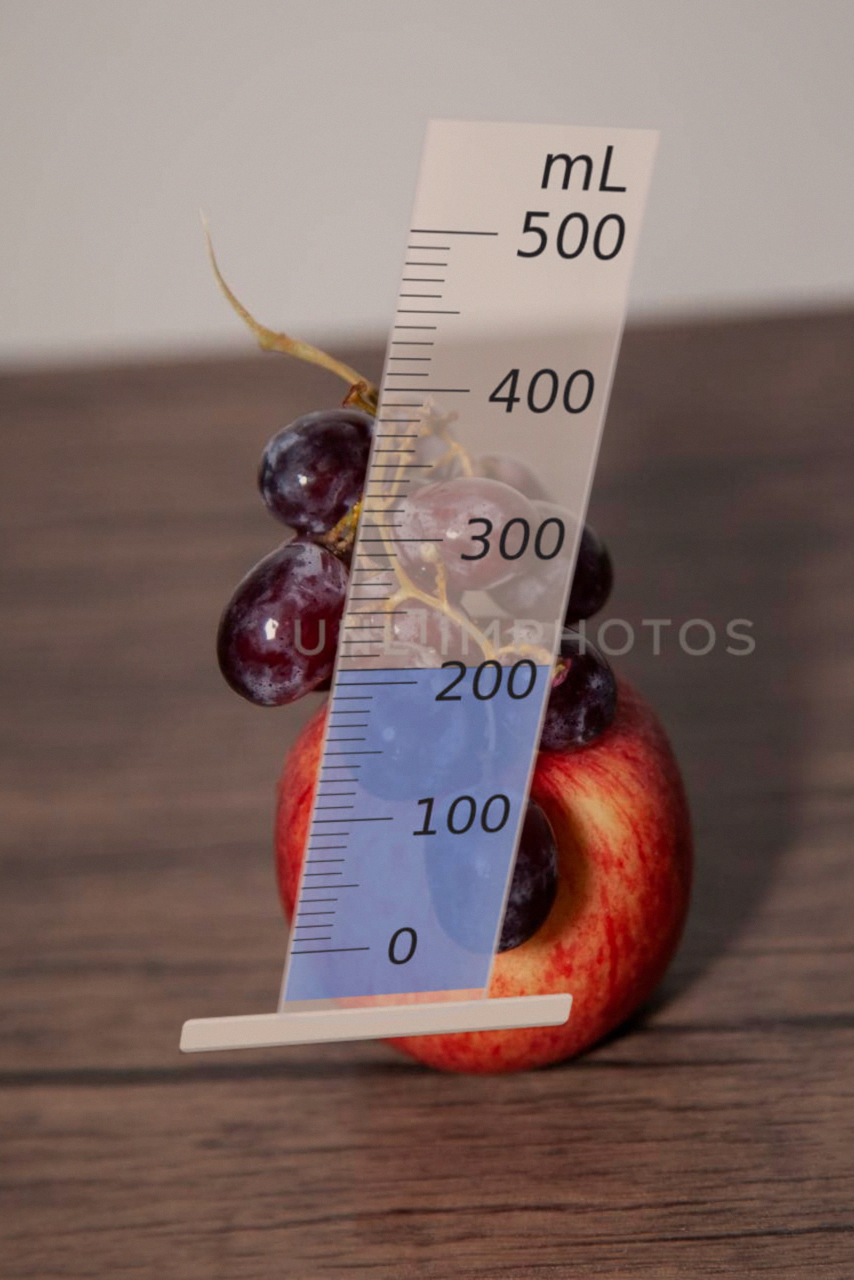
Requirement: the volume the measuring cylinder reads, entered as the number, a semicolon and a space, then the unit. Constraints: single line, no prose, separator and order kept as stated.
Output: 210; mL
